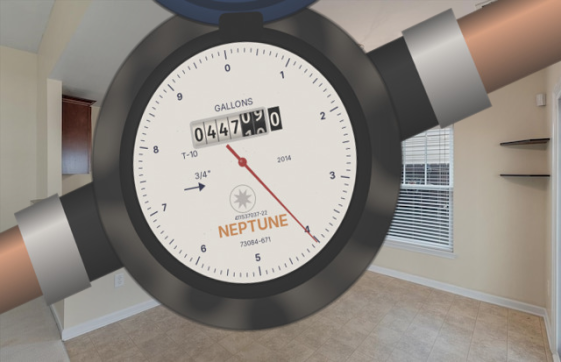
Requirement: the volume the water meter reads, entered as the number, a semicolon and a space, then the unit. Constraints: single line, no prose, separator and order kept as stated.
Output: 447094.0; gal
